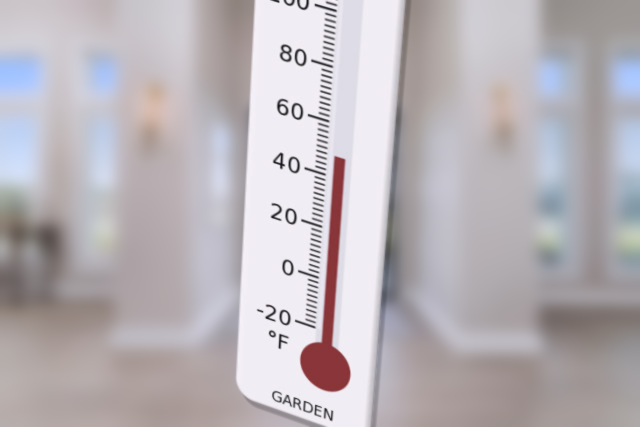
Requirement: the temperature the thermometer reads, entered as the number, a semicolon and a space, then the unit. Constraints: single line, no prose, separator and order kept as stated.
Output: 48; °F
